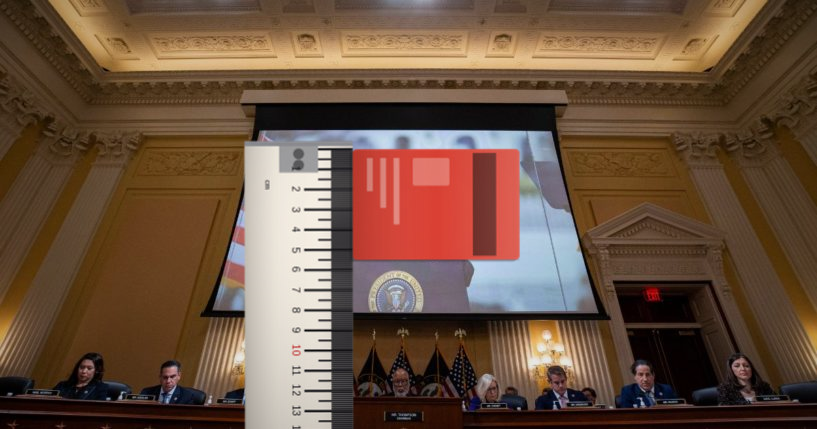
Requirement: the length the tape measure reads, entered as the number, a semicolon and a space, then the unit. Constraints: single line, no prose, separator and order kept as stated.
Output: 5.5; cm
